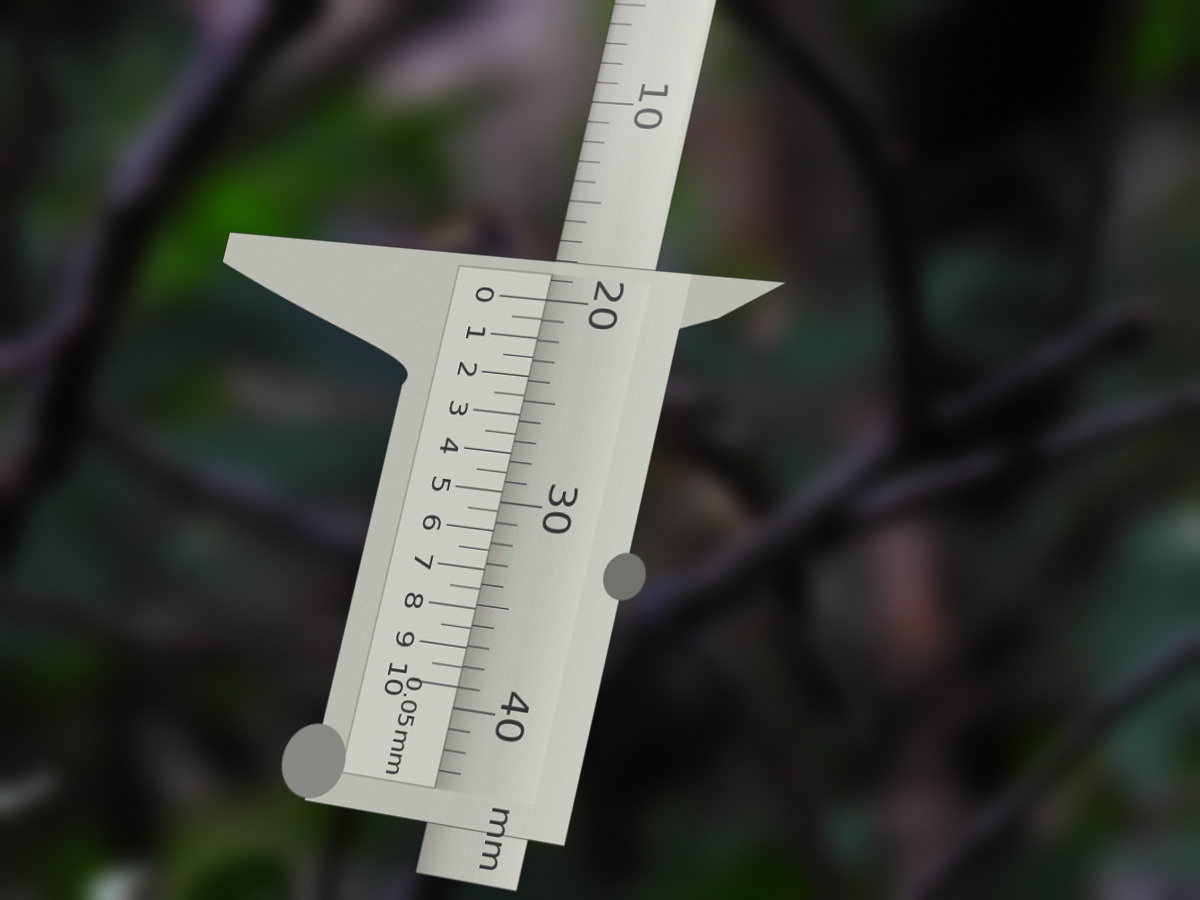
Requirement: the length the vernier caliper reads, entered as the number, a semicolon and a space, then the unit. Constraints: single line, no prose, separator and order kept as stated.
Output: 20.0; mm
